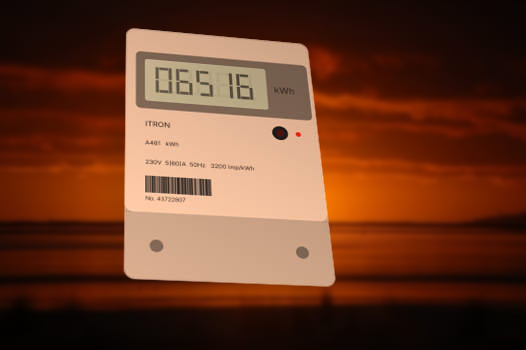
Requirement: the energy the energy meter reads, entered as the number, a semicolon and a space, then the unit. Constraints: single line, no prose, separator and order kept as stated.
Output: 6516; kWh
